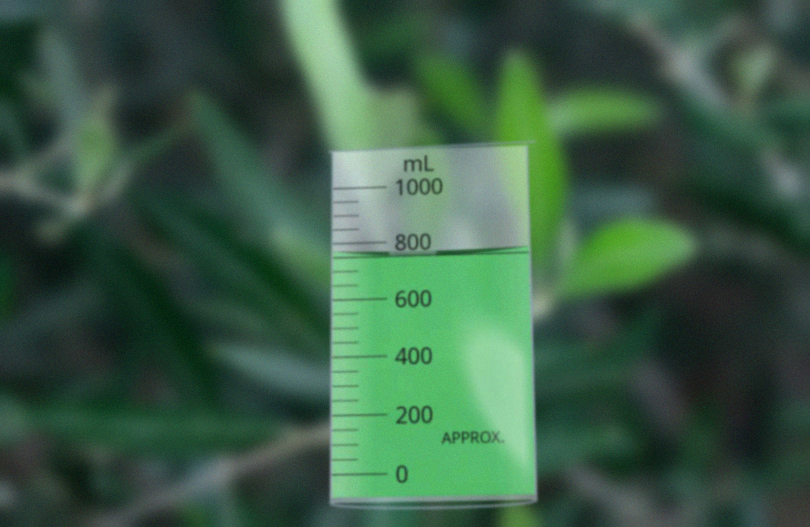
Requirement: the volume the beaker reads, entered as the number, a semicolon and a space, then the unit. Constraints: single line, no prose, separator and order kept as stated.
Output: 750; mL
